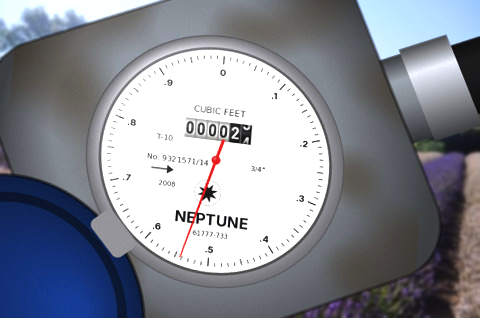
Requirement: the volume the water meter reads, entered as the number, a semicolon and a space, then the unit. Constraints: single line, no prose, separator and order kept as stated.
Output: 23.54; ft³
